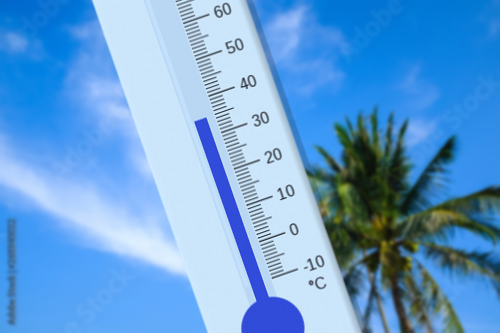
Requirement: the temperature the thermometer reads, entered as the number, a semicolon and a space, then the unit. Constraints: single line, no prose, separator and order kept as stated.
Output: 35; °C
